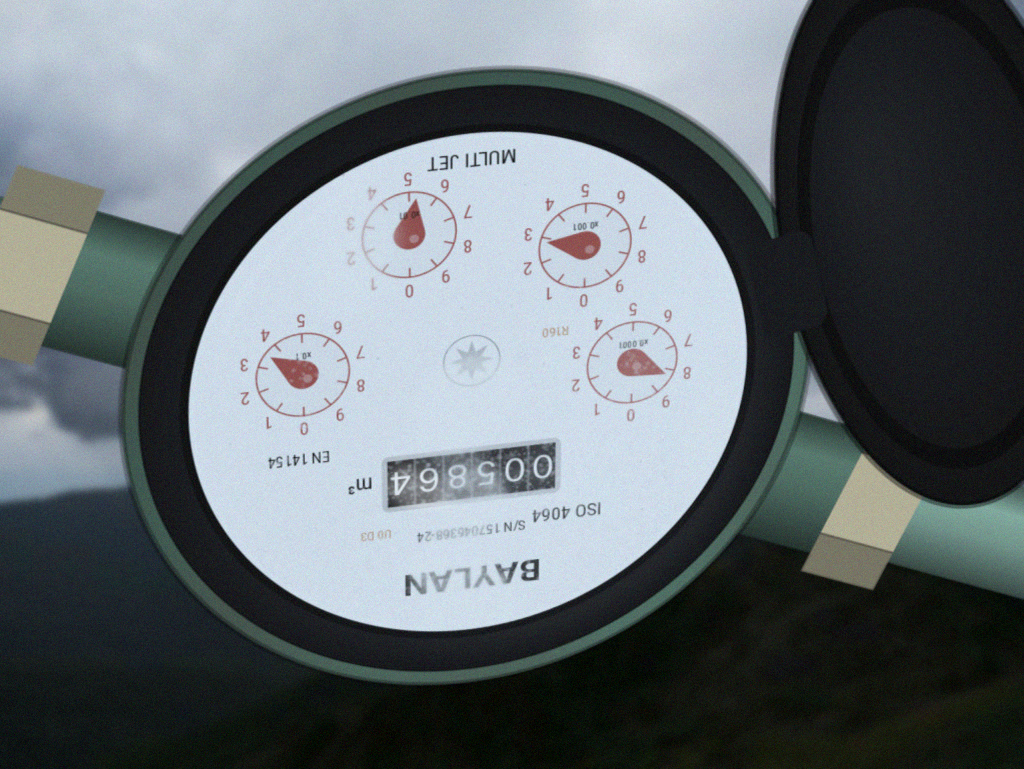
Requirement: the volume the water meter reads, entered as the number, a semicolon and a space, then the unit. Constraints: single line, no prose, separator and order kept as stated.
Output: 5864.3528; m³
